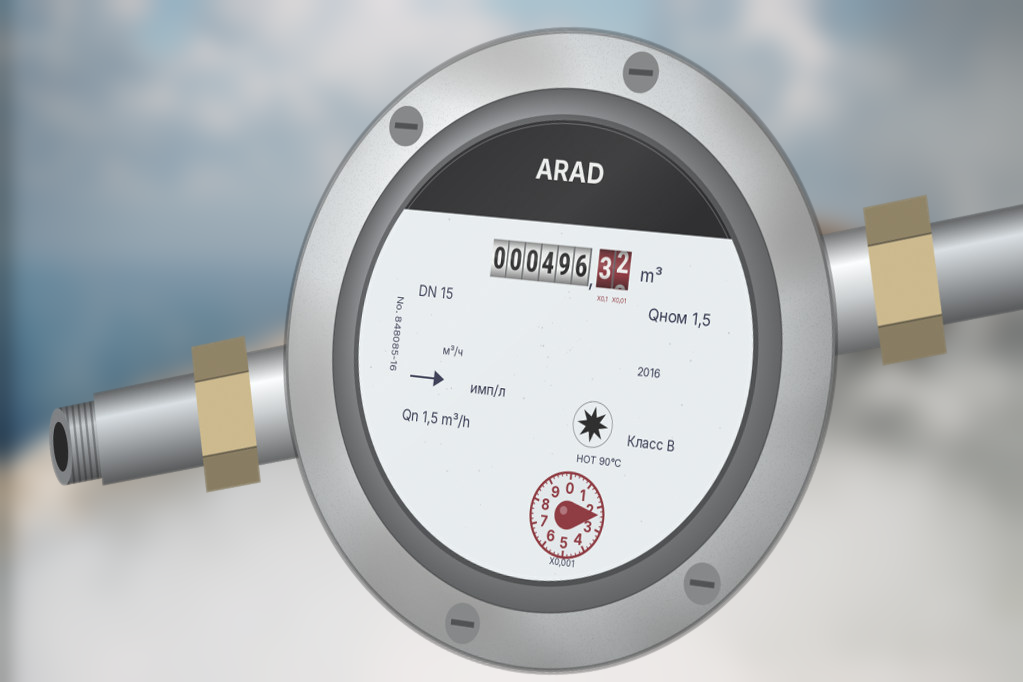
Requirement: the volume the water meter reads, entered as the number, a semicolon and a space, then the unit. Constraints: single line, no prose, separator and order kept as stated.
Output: 496.322; m³
